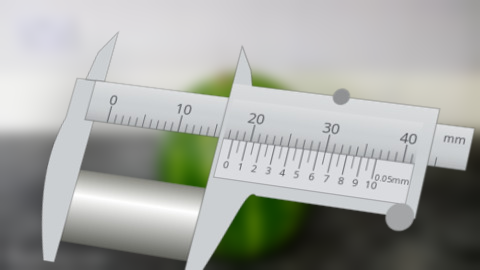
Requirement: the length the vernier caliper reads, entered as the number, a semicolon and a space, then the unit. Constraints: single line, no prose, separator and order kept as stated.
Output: 17.6; mm
